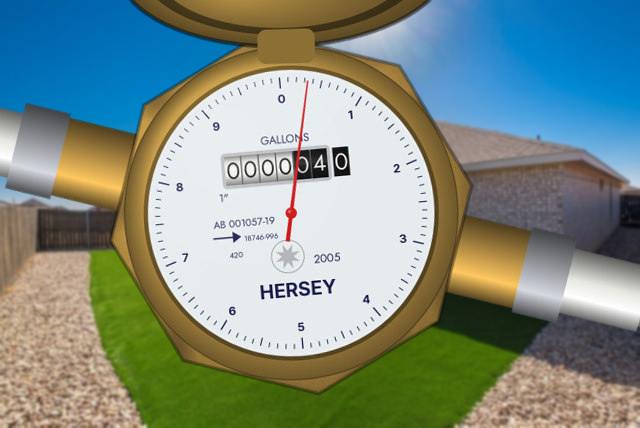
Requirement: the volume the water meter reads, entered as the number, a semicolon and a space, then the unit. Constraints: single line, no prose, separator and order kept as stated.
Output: 40.3; gal
